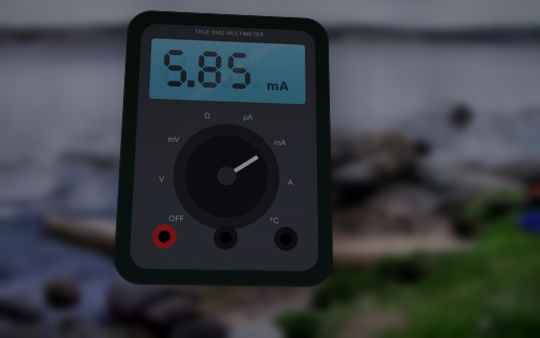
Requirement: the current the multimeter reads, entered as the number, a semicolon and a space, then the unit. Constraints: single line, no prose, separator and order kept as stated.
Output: 5.85; mA
